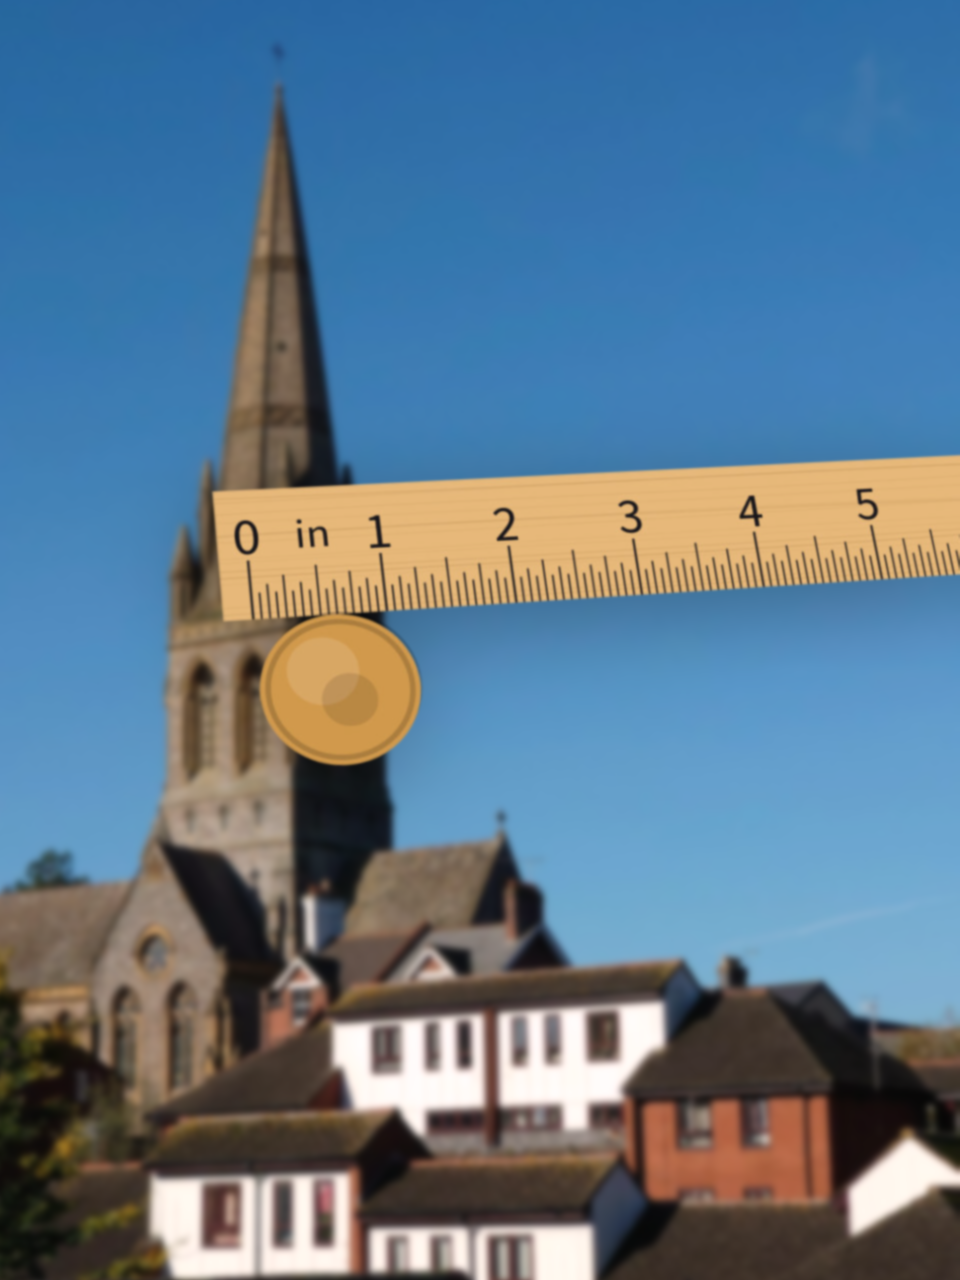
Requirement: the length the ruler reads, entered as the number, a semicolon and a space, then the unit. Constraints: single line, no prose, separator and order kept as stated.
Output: 1.1875; in
